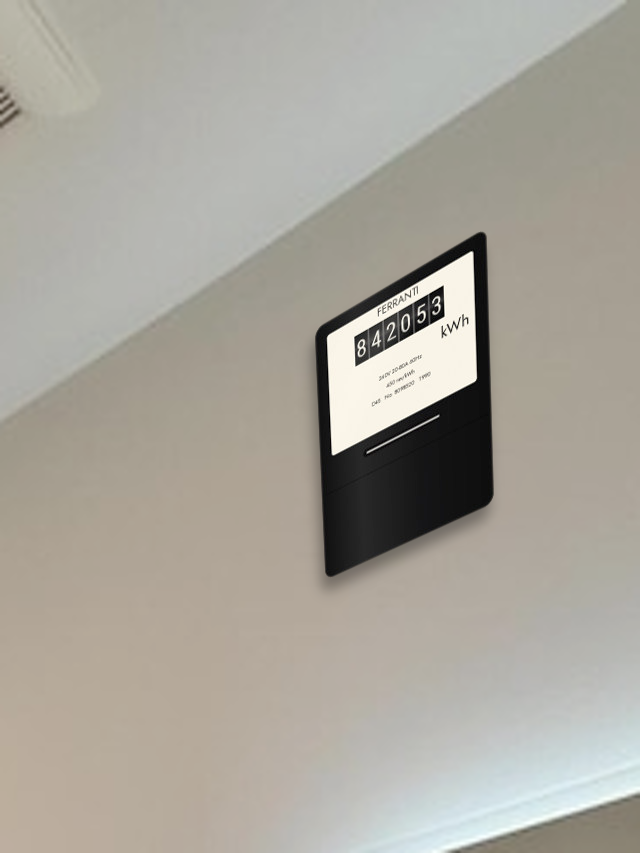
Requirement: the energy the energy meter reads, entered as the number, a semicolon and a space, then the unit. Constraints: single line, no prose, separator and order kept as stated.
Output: 842053; kWh
